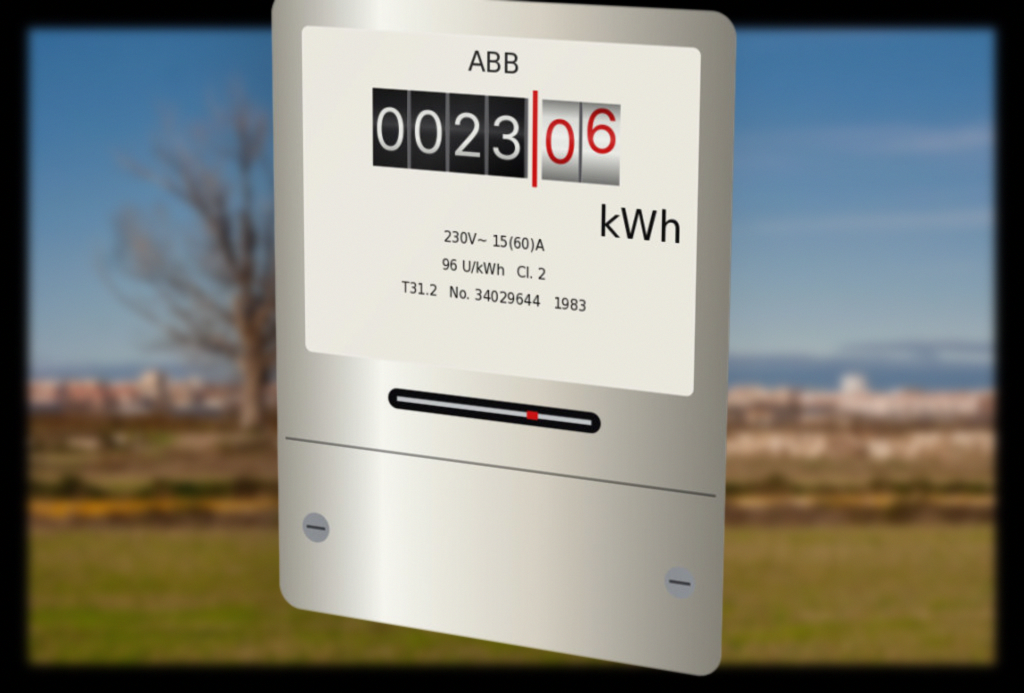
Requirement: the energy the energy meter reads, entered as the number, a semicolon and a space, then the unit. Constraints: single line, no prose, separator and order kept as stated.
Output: 23.06; kWh
